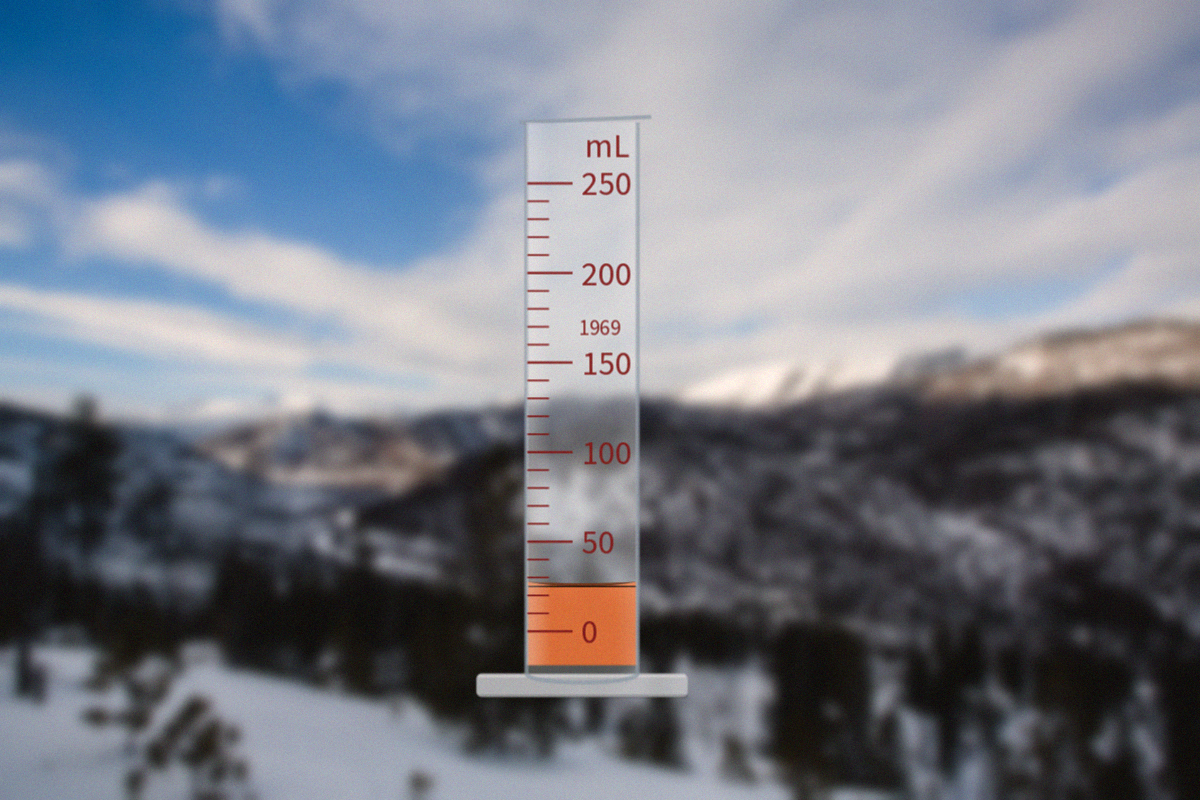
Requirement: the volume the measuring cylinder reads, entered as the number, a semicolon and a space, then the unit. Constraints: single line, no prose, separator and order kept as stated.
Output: 25; mL
